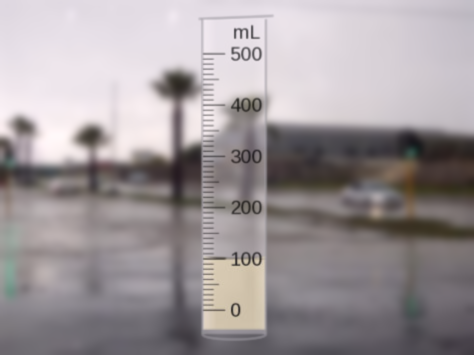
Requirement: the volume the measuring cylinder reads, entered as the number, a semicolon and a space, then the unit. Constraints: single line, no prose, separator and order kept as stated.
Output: 100; mL
